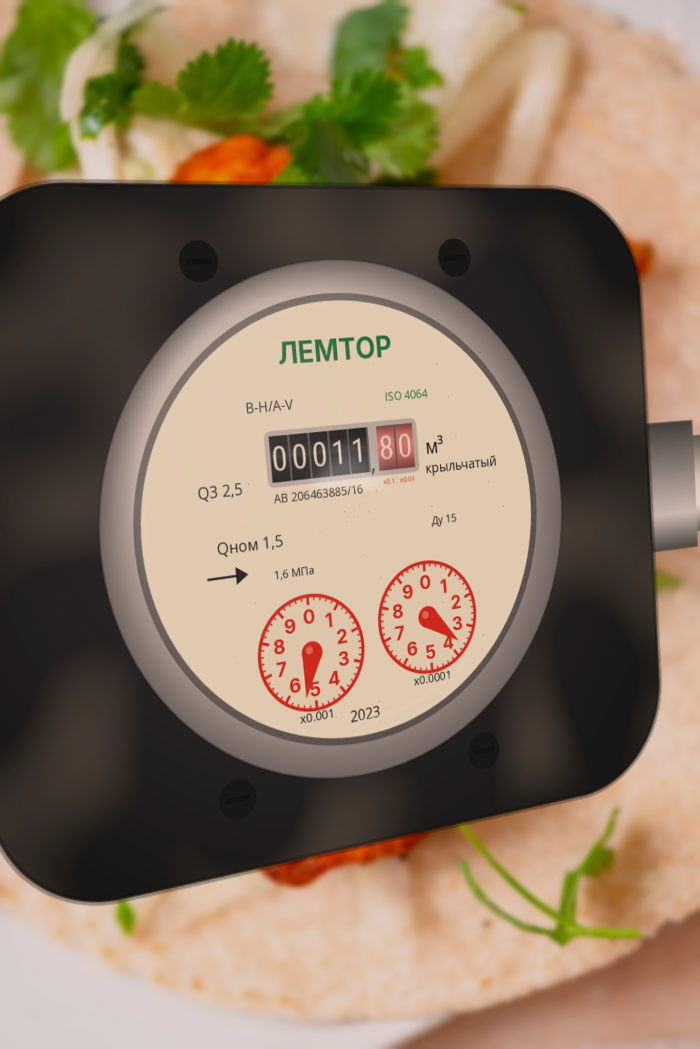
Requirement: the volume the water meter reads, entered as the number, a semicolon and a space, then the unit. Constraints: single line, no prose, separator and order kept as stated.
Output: 11.8053; m³
